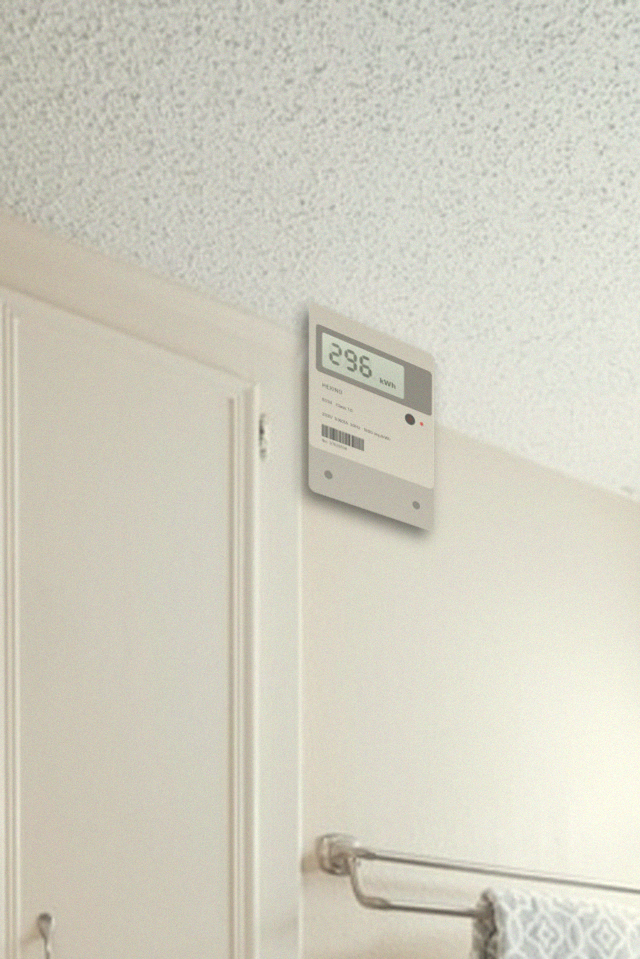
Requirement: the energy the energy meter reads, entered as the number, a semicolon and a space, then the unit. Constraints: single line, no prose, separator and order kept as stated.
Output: 296; kWh
